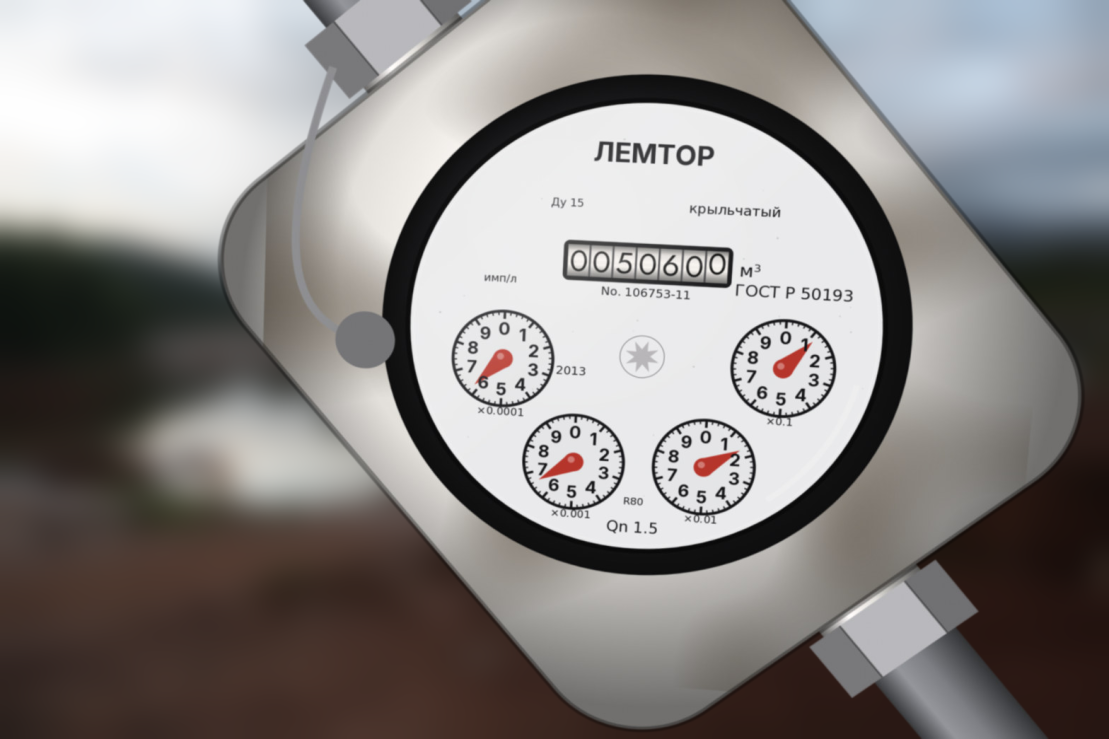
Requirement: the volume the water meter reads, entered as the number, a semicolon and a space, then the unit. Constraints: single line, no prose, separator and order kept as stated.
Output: 50600.1166; m³
